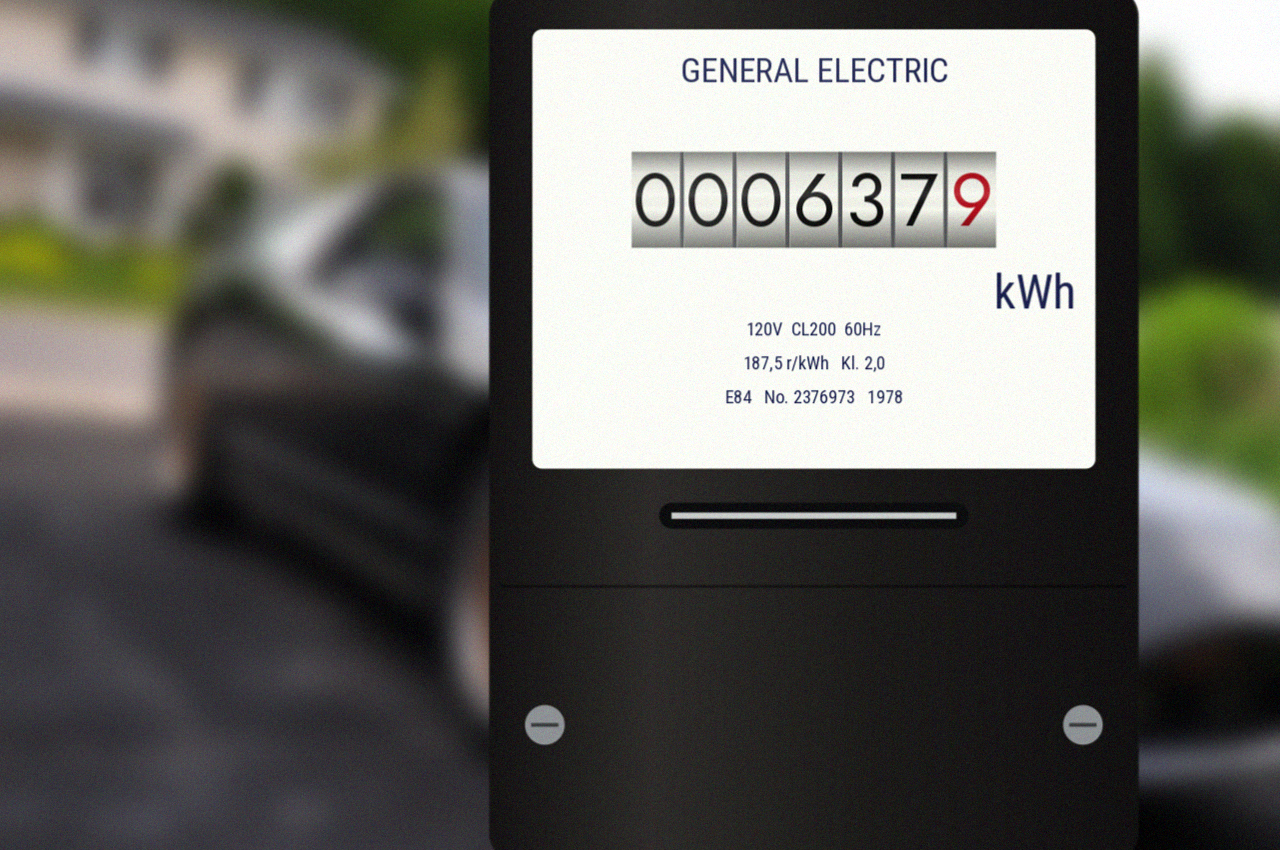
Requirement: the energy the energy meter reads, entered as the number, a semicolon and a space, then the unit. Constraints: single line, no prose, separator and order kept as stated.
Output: 637.9; kWh
